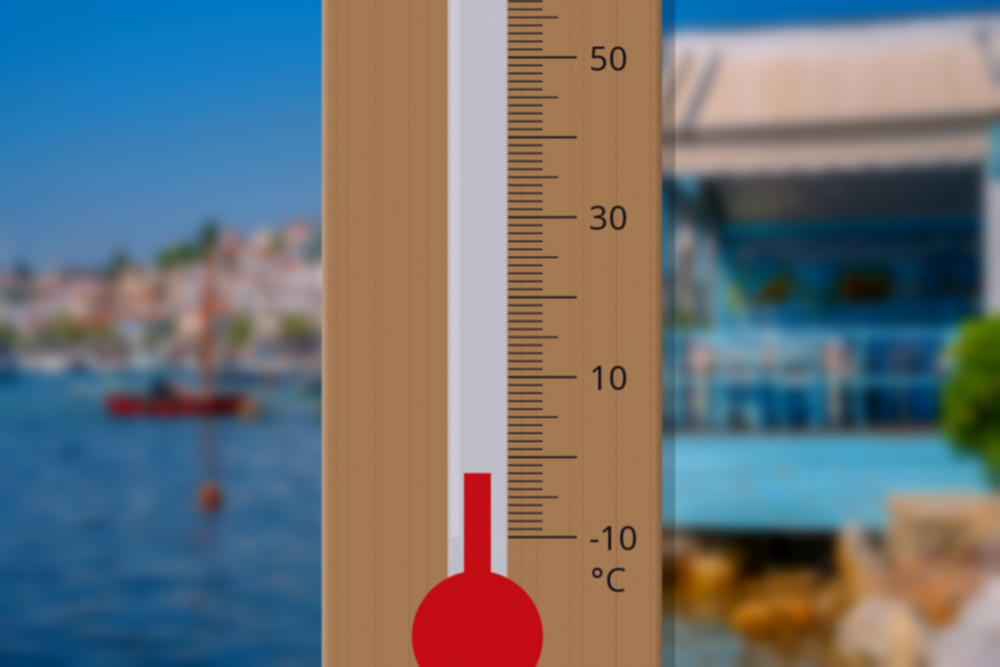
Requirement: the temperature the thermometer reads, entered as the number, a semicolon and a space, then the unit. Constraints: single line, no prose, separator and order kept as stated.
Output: -2; °C
